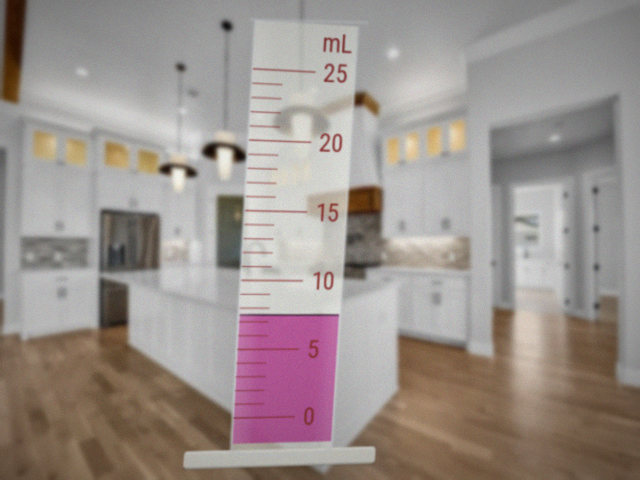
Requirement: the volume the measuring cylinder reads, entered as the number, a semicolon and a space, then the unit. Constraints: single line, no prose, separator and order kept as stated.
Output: 7.5; mL
